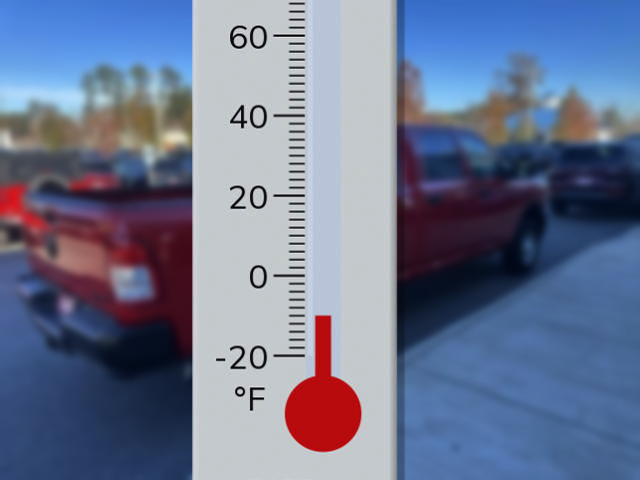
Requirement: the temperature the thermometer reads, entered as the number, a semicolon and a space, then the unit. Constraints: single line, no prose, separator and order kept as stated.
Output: -10; °F
